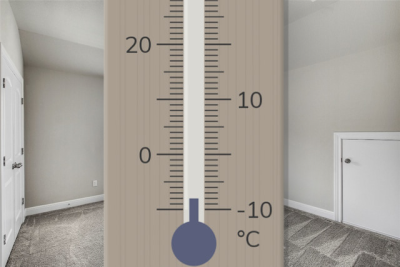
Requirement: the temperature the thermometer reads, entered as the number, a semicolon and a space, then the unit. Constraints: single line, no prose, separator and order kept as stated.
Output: -8; °C
